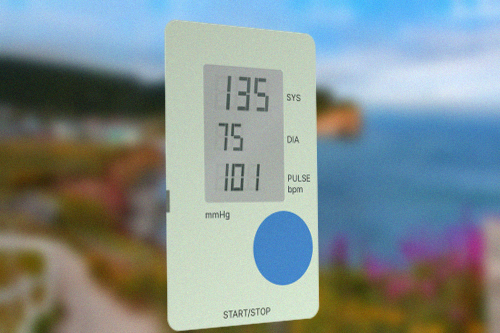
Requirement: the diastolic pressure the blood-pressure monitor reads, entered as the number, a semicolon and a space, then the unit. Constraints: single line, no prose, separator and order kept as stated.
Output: 75; mmHg
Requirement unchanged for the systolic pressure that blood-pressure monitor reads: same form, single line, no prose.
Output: 135; mmHg
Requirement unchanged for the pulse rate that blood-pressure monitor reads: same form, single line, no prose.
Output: 101; bpm
